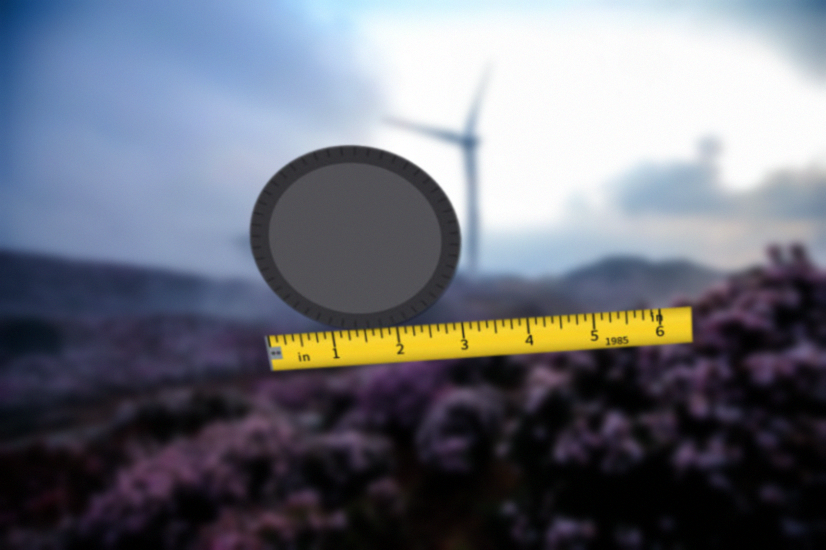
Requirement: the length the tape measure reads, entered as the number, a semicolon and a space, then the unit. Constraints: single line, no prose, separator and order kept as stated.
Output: 3.125; in
